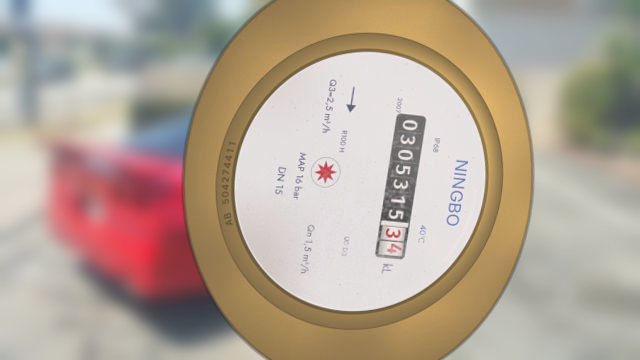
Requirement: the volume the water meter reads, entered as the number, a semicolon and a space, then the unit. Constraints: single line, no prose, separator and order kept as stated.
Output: 305315.34; kL
